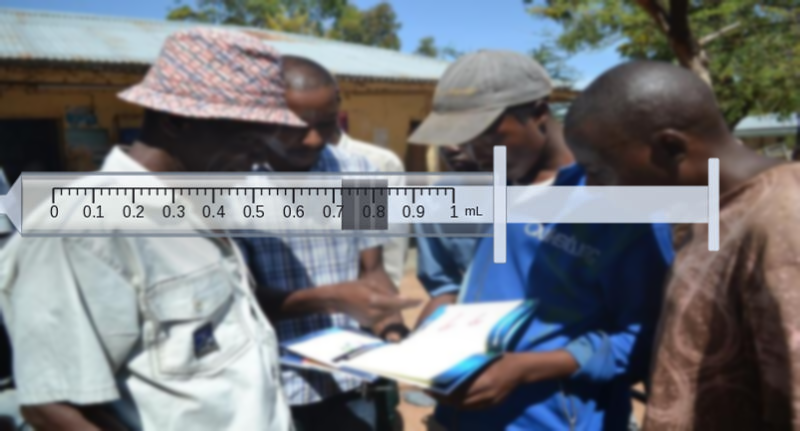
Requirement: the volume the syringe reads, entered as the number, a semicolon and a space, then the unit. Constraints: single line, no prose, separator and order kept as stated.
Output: 0.72; mL
